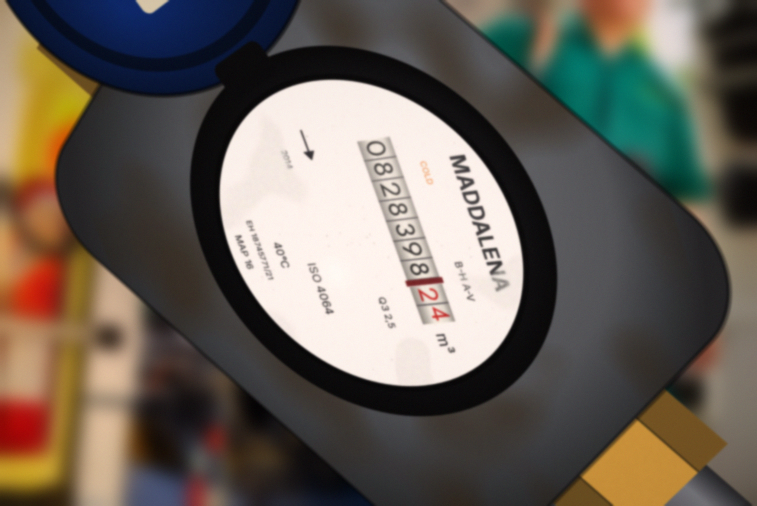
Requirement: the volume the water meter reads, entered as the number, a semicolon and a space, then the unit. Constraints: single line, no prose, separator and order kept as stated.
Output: 828398.24; m³
